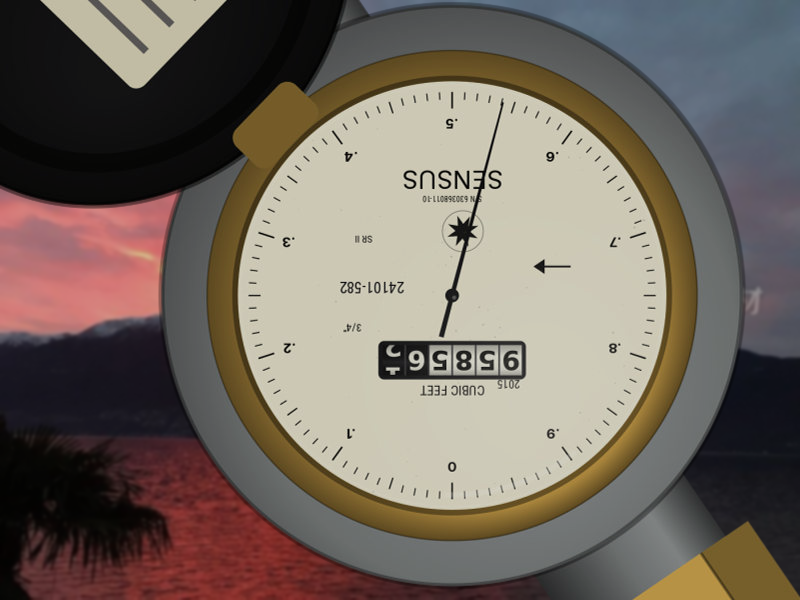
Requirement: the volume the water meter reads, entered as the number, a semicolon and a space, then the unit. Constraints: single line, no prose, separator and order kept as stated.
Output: 958561.54; ft³
